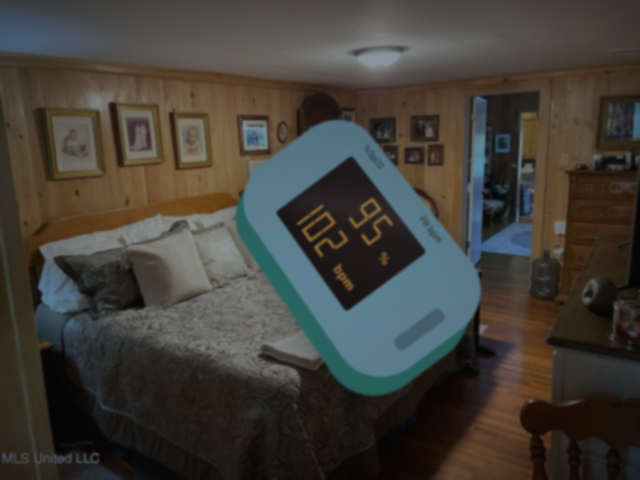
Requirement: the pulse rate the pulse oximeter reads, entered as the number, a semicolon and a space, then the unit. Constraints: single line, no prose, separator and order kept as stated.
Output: 102; bpm
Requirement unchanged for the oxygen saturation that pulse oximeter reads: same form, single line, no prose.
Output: 95; %
